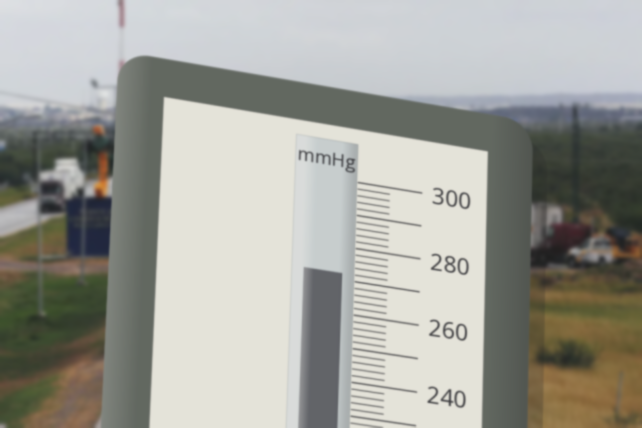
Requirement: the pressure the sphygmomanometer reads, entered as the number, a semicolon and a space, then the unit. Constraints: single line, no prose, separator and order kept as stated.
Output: 272; mmHg
